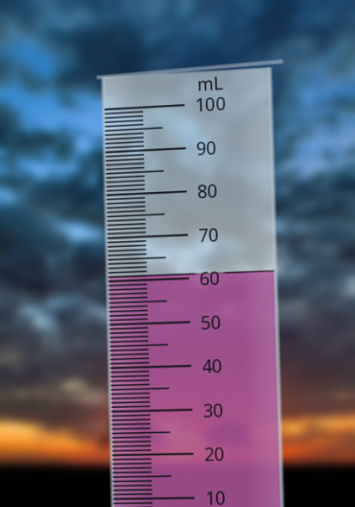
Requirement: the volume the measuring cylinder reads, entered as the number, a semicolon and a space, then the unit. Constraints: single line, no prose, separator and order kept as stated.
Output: 61; mL
